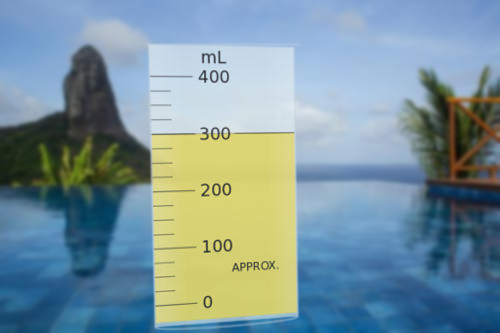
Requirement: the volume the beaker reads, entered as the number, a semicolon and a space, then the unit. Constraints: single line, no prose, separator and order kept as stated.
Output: 300; mL
